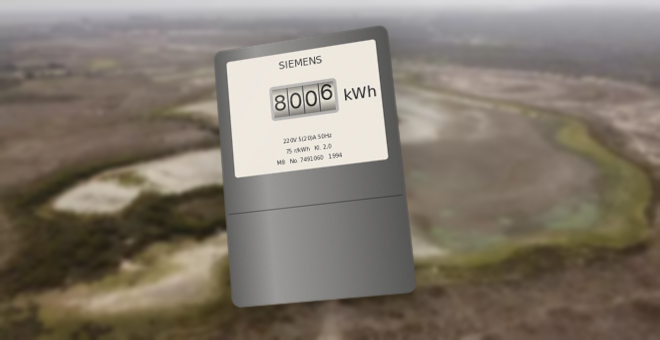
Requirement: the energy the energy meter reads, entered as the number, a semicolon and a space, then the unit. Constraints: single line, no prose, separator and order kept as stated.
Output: 8006; kWh
